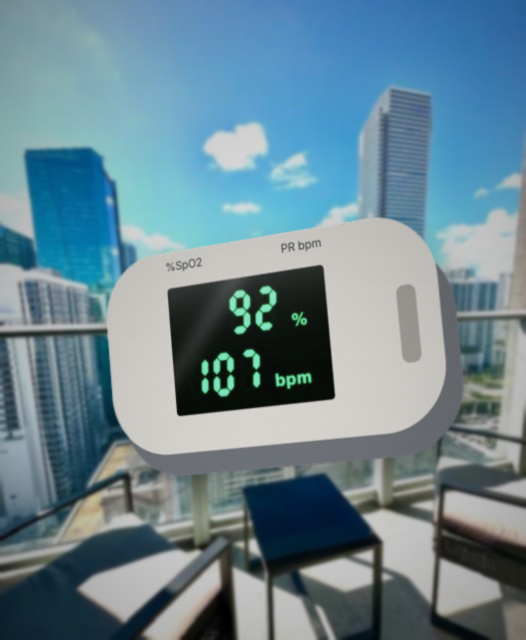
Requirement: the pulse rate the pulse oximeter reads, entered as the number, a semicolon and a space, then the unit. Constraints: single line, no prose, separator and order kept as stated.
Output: 107; bpm
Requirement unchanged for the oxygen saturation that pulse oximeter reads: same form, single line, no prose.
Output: 92; %
